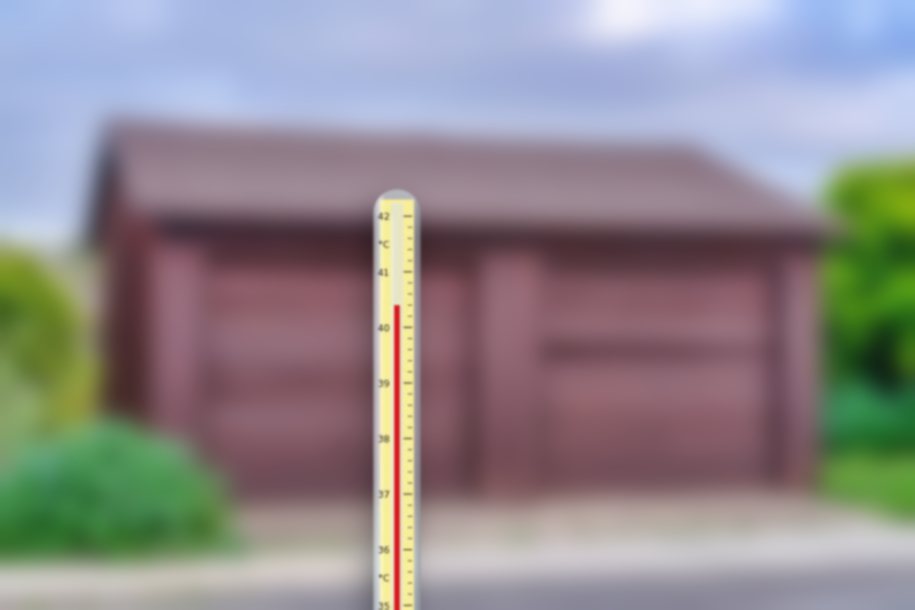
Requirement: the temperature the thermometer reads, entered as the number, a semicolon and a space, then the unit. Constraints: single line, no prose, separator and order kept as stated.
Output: 40.4; °C
